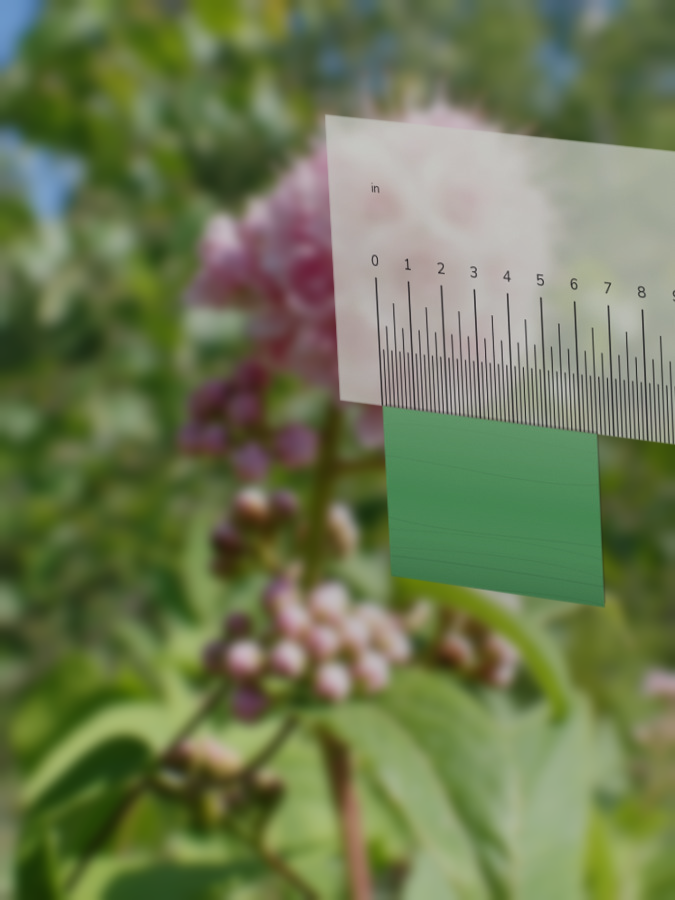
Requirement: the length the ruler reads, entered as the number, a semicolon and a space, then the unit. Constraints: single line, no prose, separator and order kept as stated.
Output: 6.5; in
